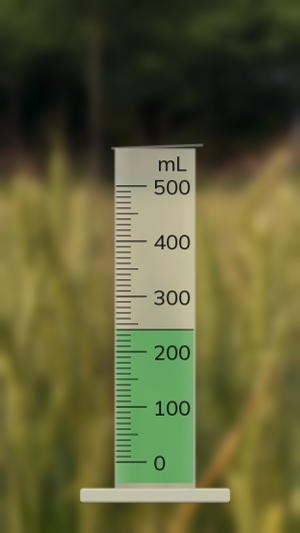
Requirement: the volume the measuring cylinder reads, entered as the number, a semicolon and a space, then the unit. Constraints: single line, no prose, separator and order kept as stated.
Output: 240; mL
